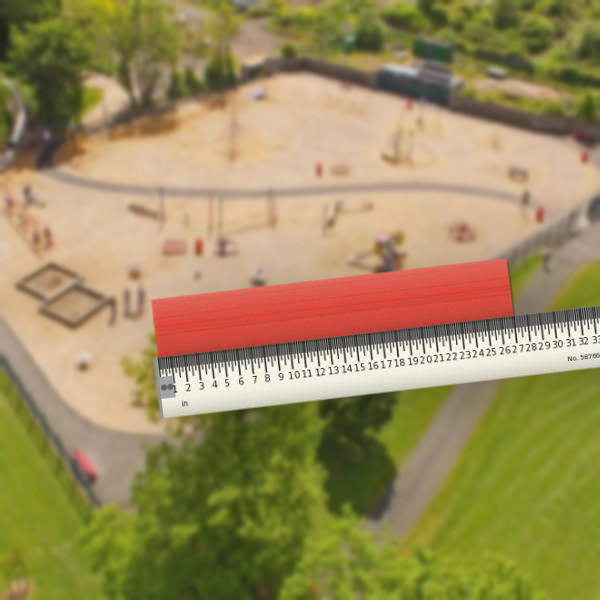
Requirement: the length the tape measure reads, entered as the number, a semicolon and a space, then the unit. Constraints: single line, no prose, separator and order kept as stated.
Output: 27; in
